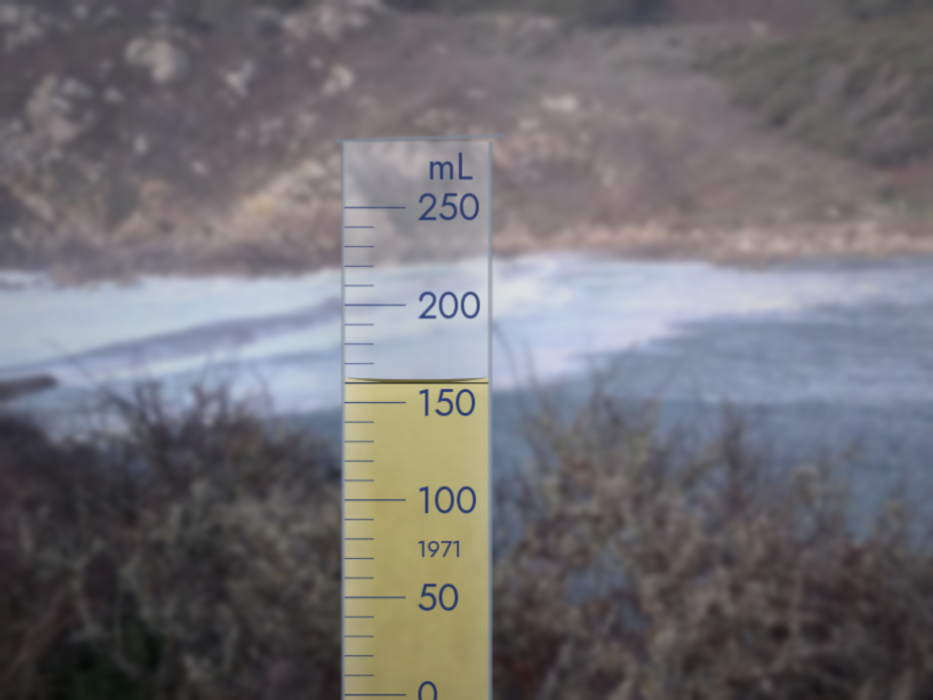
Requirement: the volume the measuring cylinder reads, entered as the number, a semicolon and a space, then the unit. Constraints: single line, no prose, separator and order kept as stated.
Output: 160; mL
